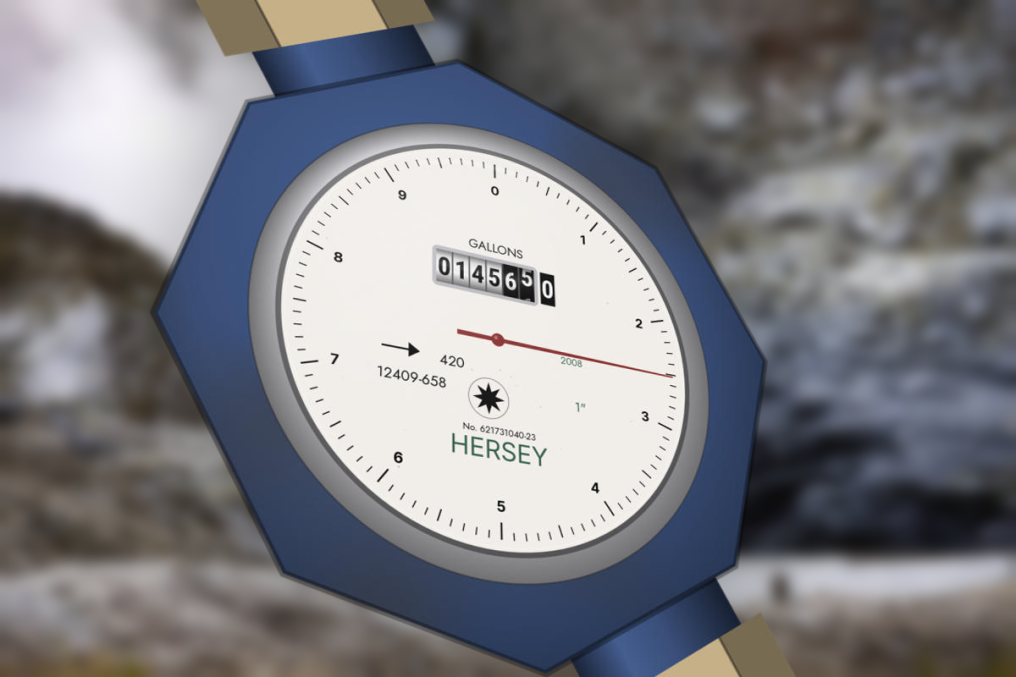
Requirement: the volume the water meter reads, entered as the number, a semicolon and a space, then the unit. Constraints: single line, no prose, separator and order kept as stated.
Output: 145652.5; gal
